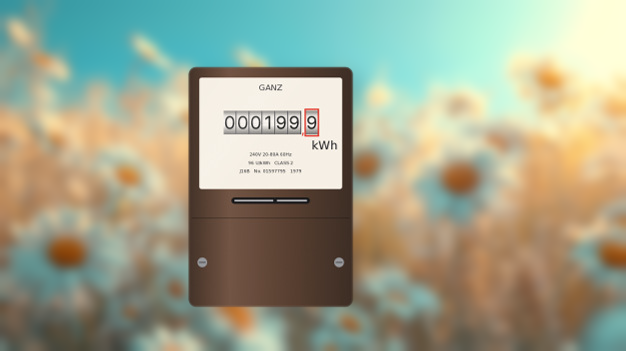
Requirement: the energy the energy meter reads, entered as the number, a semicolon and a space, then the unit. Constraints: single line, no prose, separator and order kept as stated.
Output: 199.9; kWh
